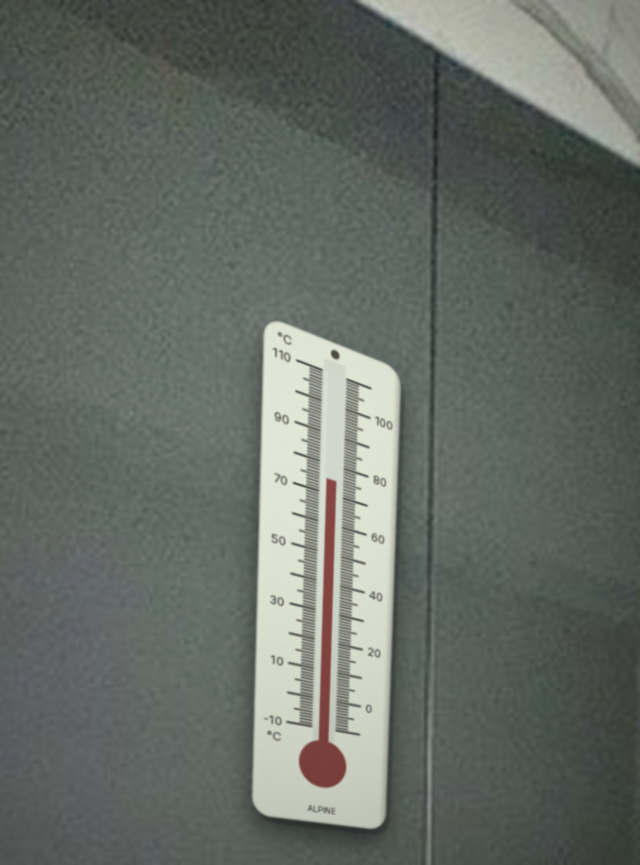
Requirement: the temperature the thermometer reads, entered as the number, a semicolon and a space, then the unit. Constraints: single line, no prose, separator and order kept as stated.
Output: 75; °C
